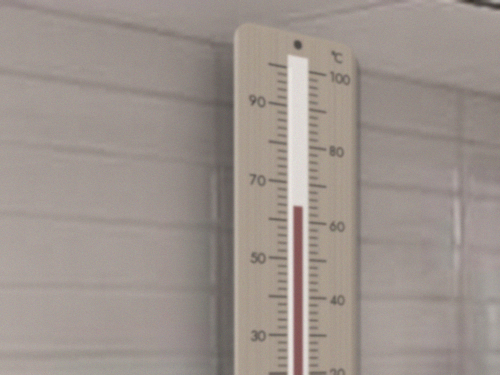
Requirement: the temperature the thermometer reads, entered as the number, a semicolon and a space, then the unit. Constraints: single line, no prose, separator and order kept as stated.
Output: 64; °C
